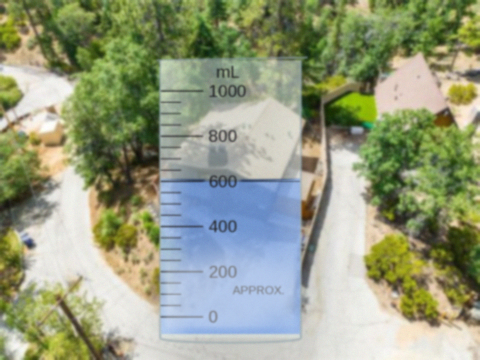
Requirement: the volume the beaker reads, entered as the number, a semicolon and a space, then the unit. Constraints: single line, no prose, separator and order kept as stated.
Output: 600; mL
